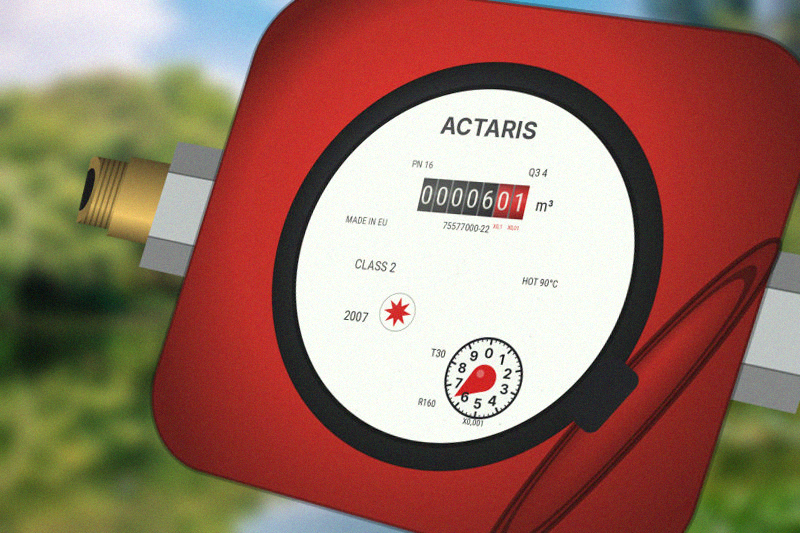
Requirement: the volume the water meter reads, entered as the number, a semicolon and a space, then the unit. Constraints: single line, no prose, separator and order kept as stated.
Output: 6.016; m³
